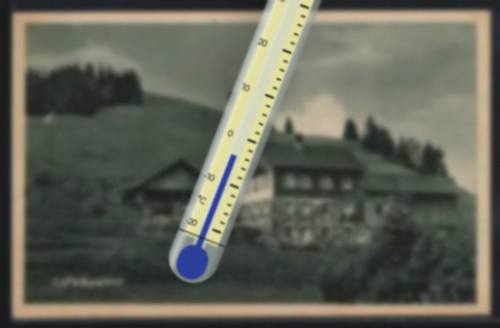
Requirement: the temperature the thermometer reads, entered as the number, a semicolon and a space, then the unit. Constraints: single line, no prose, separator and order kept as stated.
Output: -4; °C
